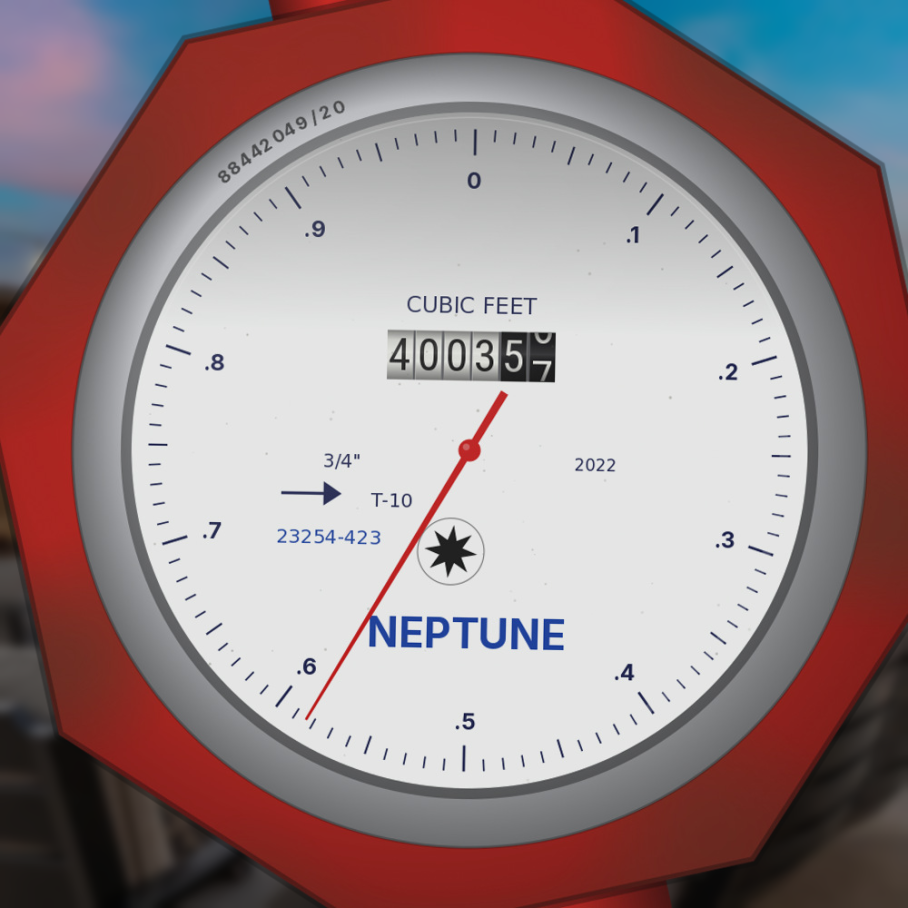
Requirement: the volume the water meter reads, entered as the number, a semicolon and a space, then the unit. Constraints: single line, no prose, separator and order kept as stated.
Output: 400356.58; ft³
